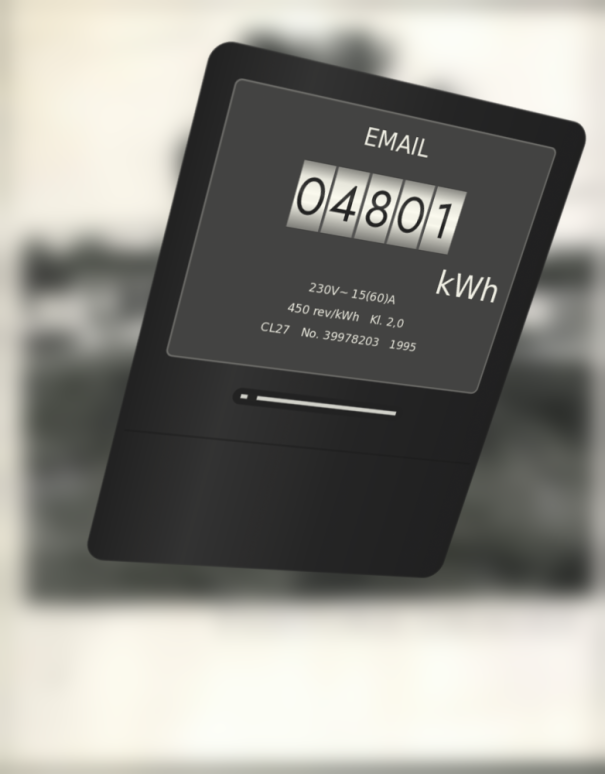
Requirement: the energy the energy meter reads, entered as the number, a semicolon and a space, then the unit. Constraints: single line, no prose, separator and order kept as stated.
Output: 4801; kWh
